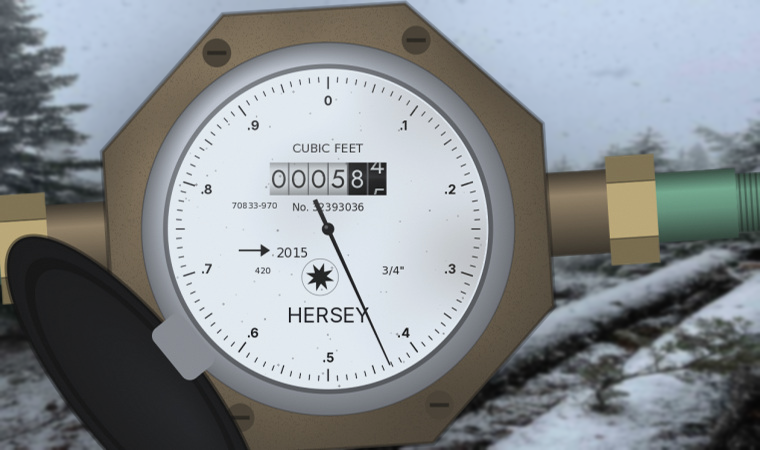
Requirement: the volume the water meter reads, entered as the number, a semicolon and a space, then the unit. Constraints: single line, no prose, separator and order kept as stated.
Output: 584.43; ft³
